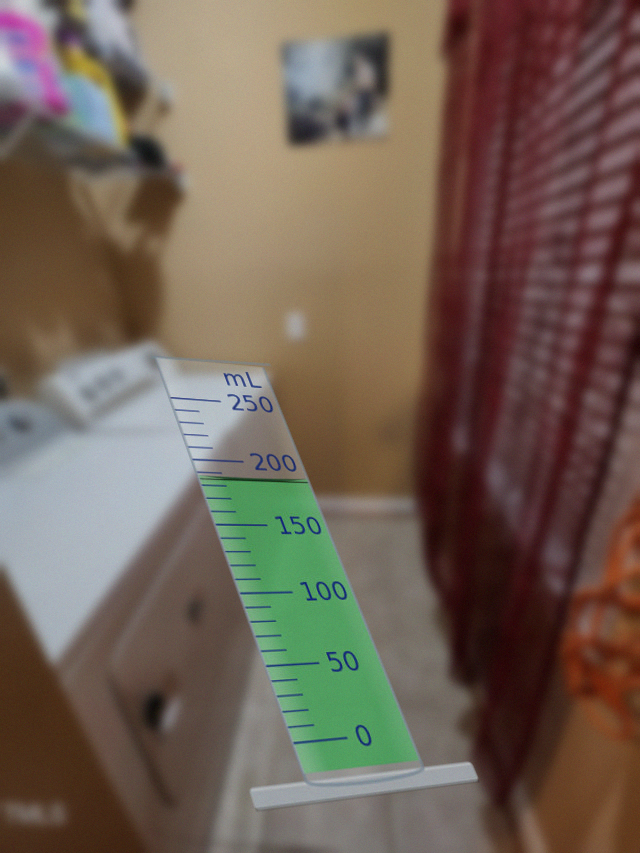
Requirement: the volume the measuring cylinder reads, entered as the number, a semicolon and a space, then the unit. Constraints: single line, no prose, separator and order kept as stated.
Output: 185; mL
